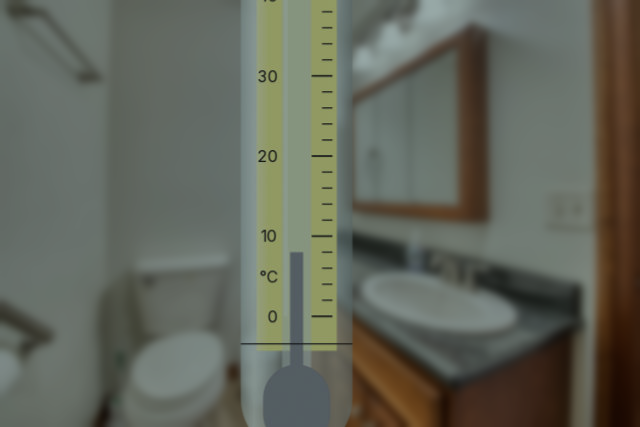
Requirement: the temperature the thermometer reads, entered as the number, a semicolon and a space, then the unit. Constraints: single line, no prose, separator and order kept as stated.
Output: 8; °C
